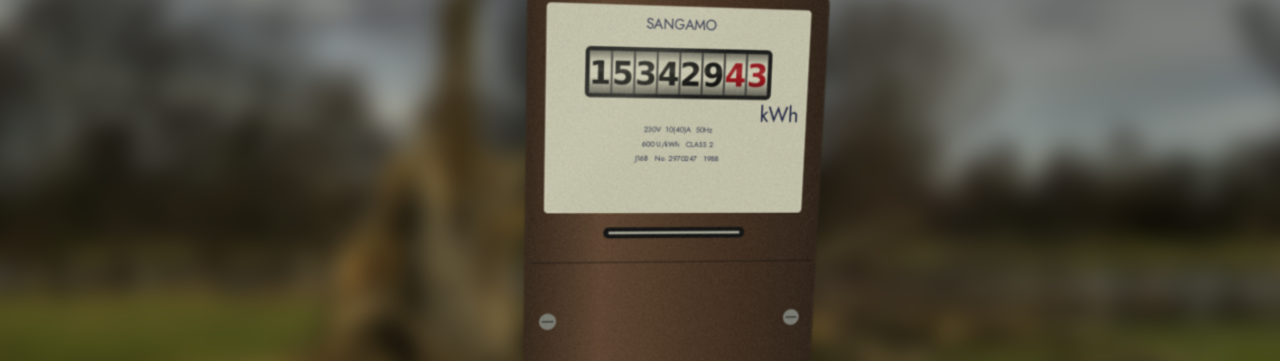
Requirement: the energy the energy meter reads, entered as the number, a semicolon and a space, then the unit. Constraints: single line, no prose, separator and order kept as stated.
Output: 153429.43; kWh
